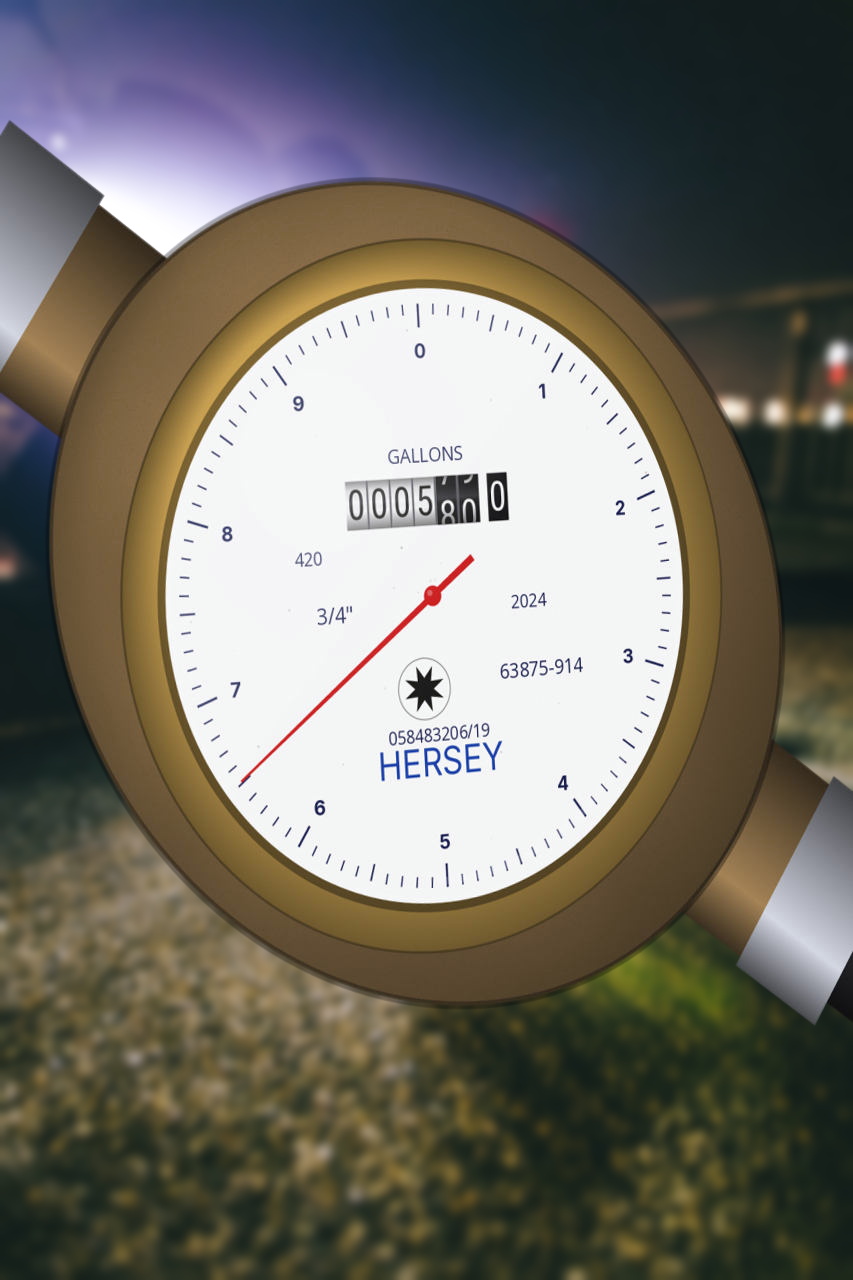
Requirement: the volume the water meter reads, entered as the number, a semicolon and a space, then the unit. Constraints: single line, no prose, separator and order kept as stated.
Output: 5796.5; gal
